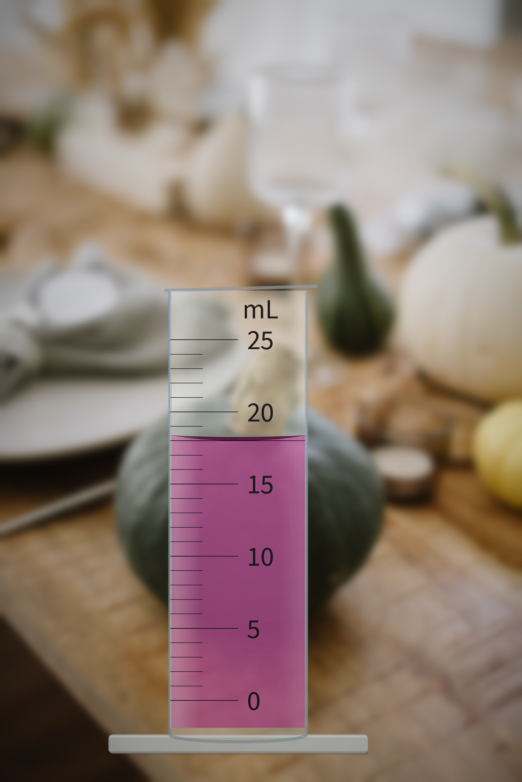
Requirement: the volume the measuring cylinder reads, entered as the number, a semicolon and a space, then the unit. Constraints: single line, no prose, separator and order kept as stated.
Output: 18; mL
